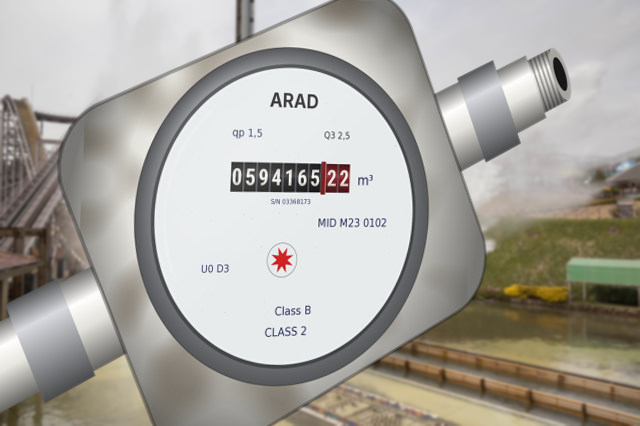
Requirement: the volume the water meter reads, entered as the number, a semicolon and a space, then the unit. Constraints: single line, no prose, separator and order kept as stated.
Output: 594165.22; m³
